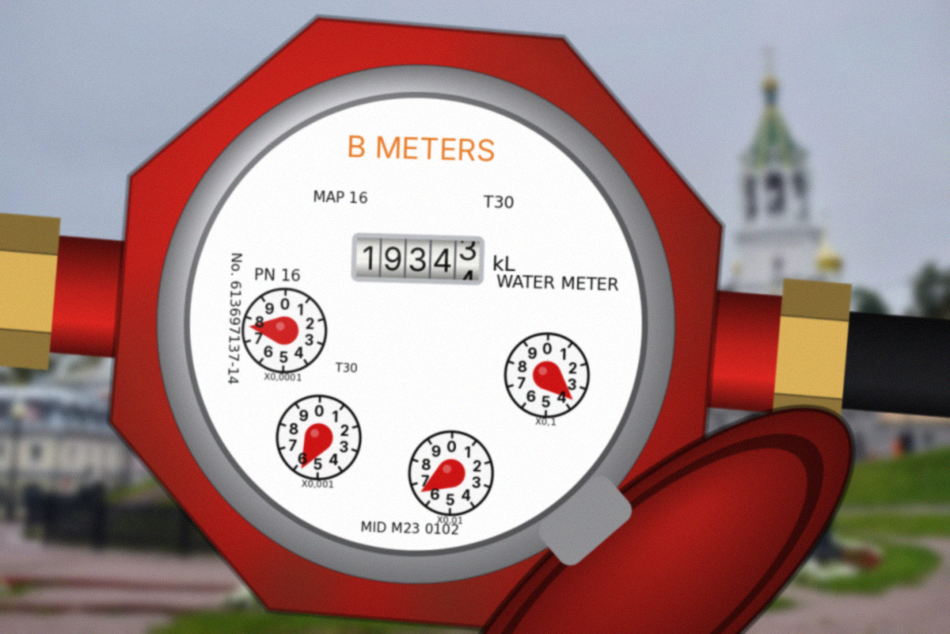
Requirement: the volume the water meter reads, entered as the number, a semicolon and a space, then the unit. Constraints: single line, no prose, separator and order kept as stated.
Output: 19343.3657; kL
